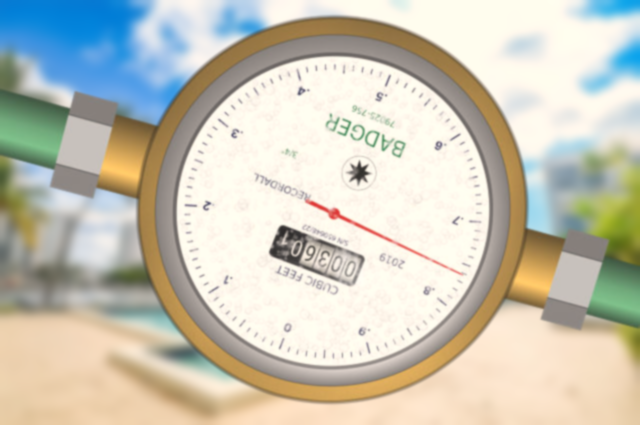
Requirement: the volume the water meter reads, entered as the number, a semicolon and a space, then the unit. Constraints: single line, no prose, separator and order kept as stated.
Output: 3600.76; ft³
